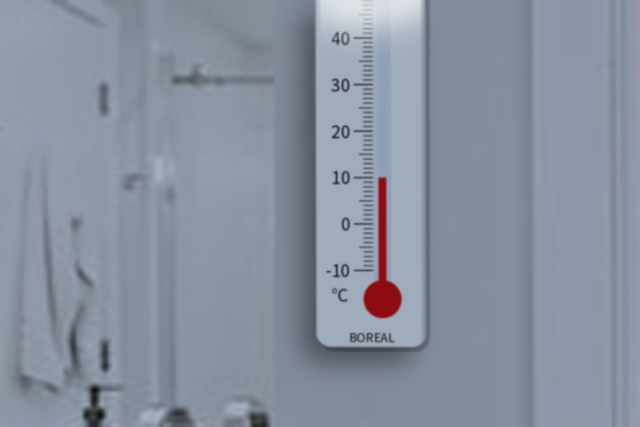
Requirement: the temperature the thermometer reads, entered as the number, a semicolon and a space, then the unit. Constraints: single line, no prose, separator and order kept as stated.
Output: 10; °C
